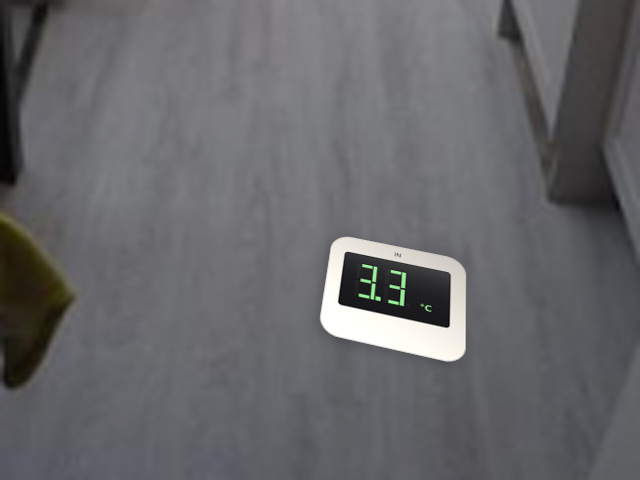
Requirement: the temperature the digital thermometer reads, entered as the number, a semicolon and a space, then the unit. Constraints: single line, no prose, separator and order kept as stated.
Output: 3.3; °C
